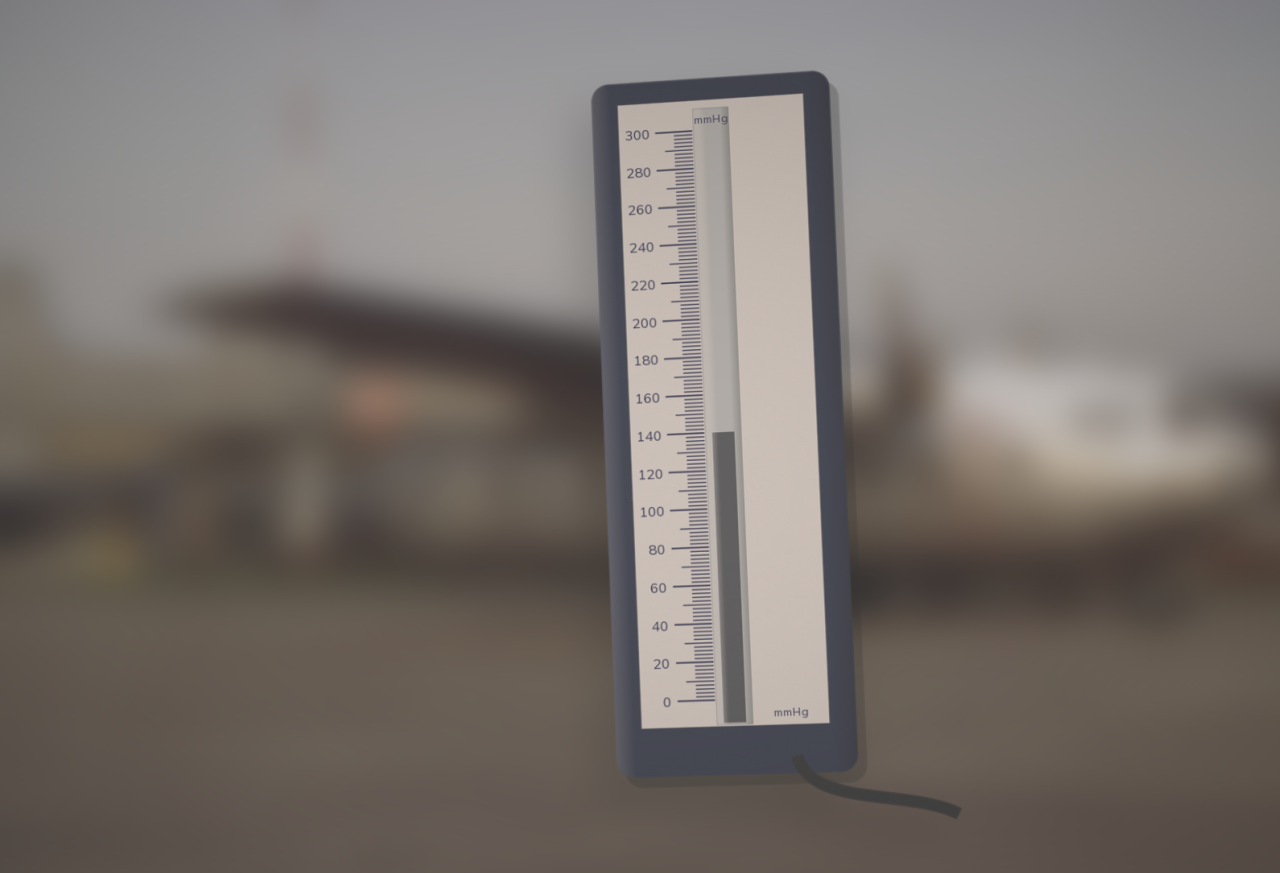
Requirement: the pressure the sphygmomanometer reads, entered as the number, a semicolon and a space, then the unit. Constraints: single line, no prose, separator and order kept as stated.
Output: 140; mmHg
